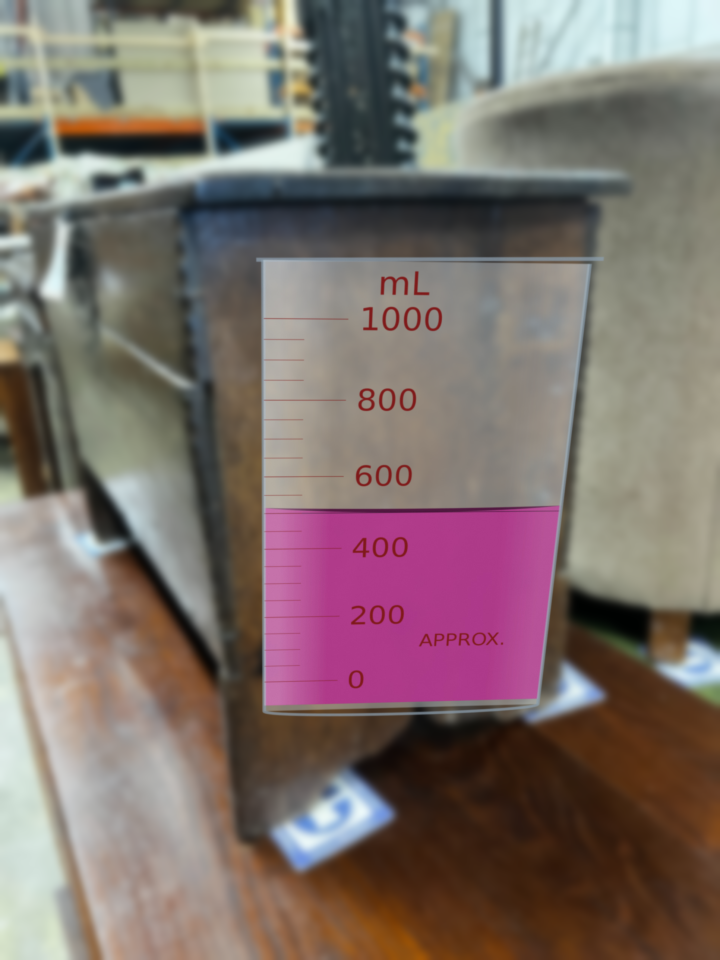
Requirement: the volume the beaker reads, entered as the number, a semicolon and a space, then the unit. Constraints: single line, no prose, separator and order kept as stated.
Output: 500; mL
